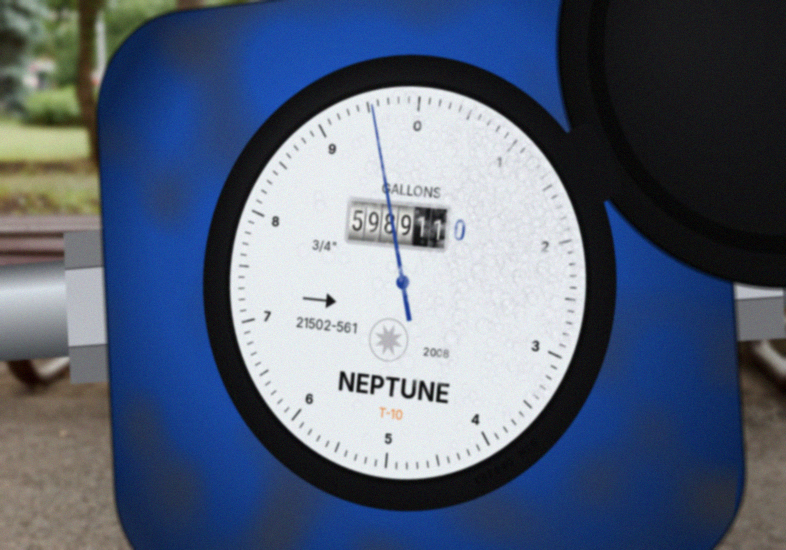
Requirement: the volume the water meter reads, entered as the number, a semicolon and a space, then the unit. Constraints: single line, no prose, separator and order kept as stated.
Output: 5989109.5; gal
